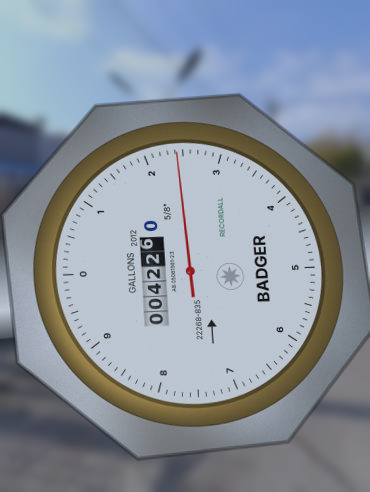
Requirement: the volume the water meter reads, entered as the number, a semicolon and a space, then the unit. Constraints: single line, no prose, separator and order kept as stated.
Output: 42262.4; gal
